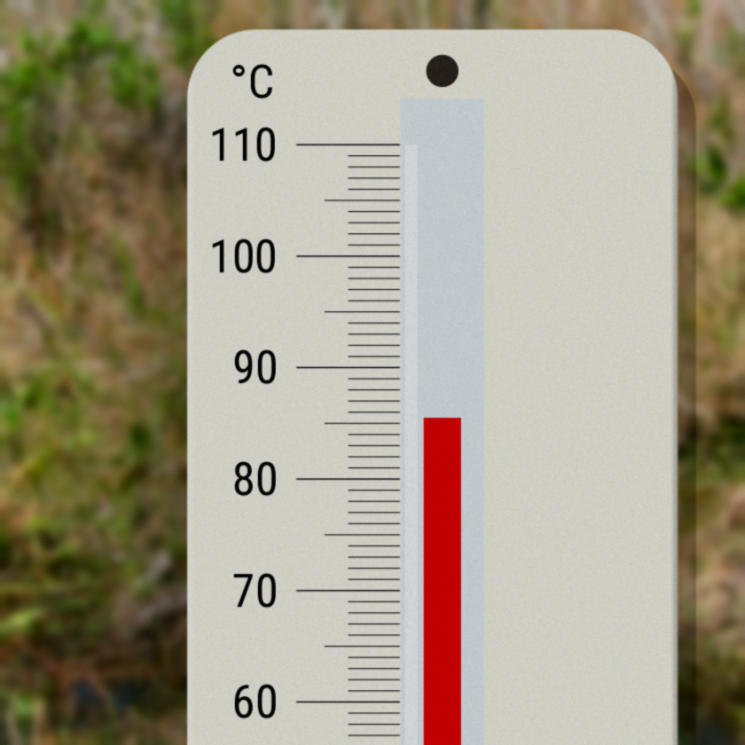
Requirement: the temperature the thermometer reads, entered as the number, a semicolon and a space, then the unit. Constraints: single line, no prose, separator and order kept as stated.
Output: 85.5; °C
